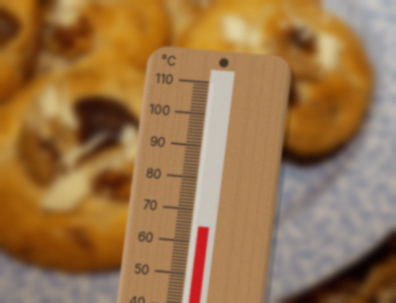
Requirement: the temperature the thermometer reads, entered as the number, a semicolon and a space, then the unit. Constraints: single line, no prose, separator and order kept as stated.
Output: 65; °C
